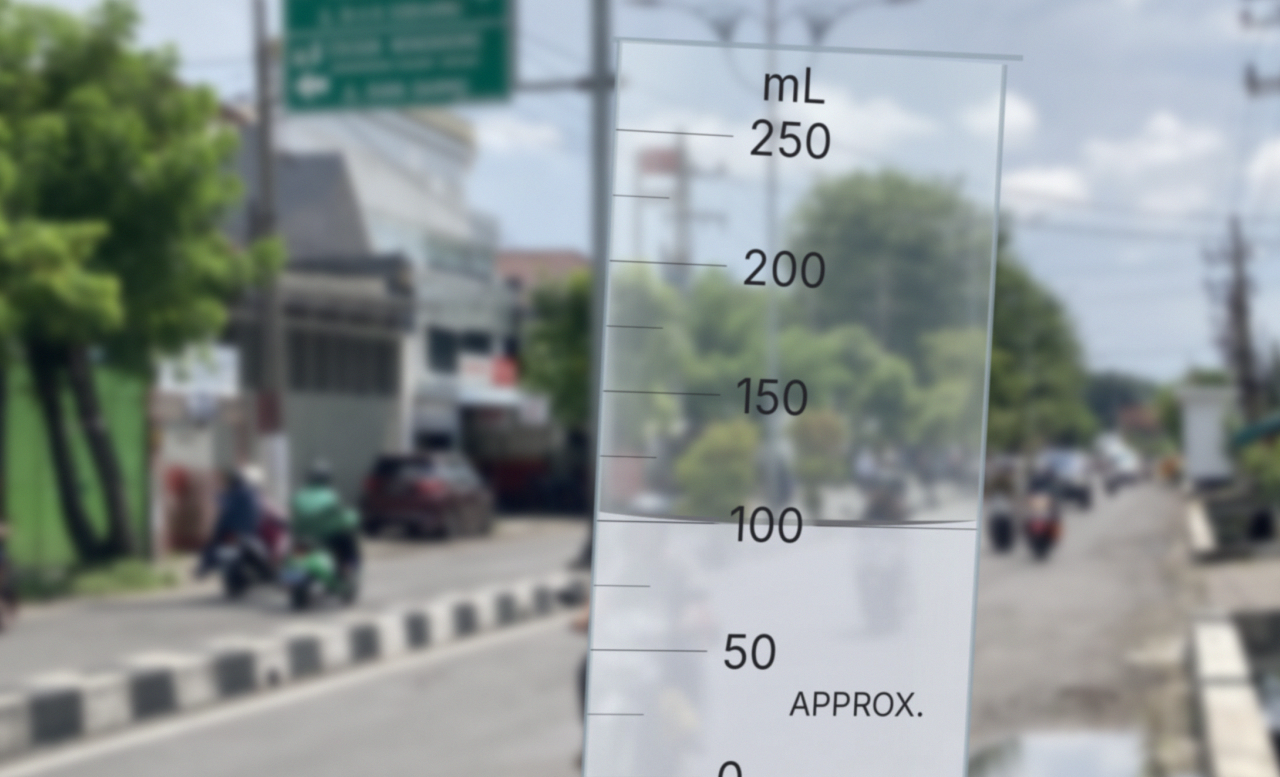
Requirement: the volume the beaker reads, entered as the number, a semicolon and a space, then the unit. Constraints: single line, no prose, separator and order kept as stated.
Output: 100; mL
